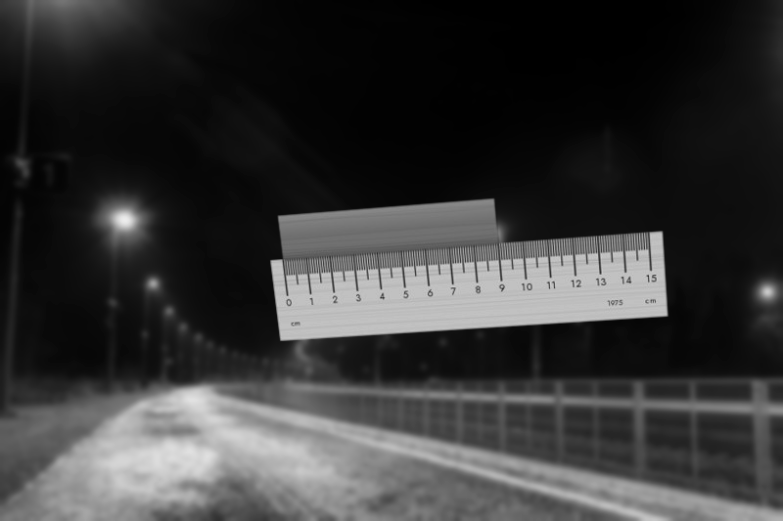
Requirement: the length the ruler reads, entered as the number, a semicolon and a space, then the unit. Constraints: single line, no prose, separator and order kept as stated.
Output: 9; cm
